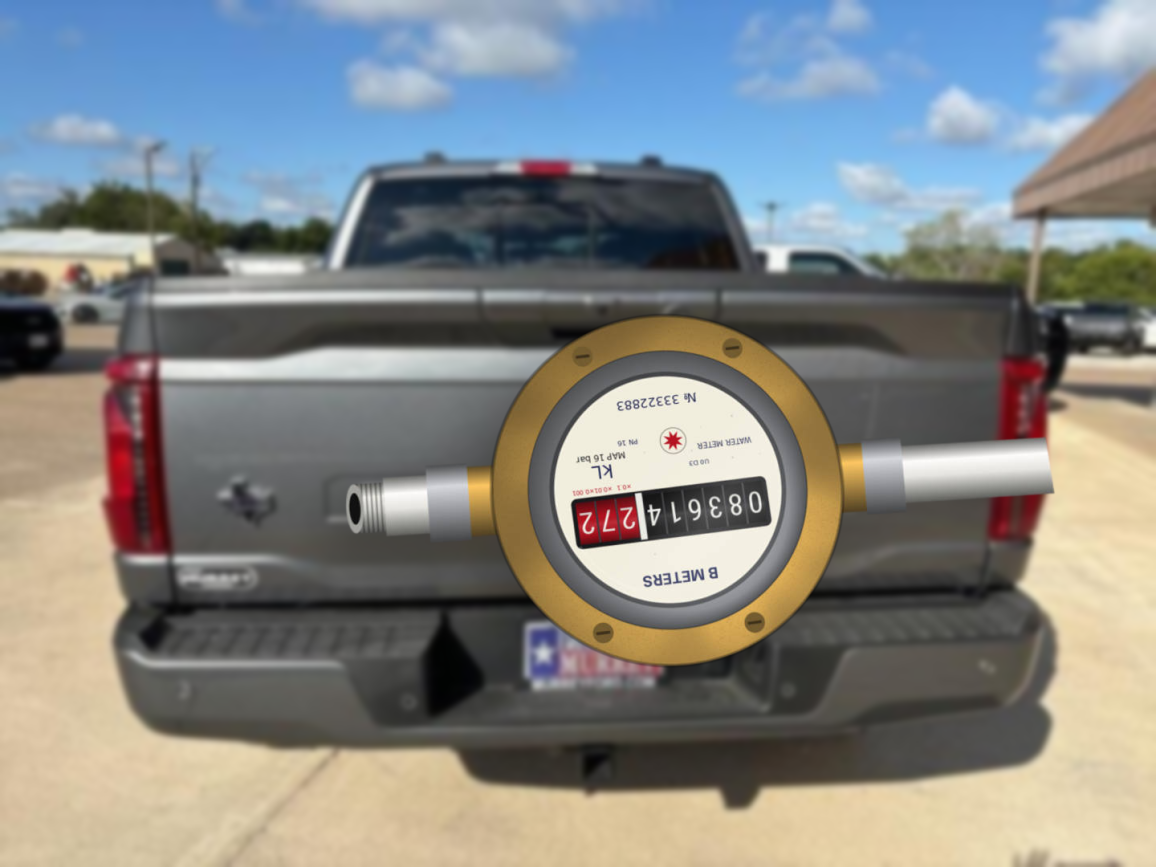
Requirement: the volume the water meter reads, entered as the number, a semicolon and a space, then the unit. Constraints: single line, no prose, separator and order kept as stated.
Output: 83614.272; kL
